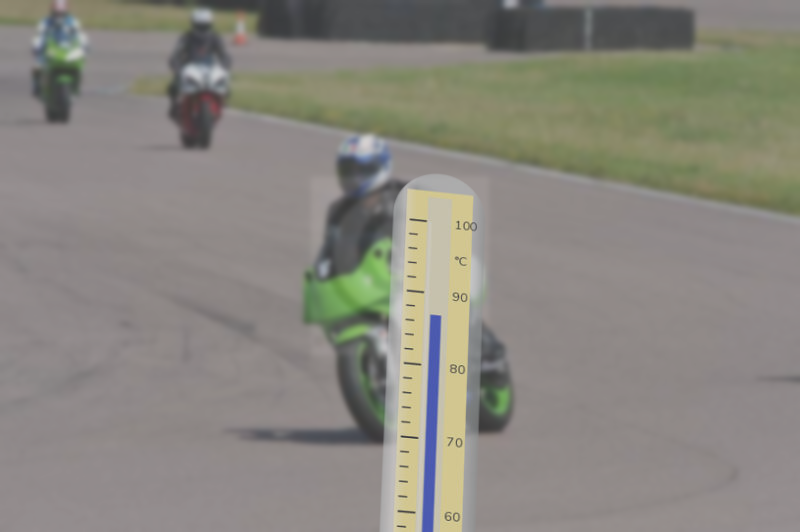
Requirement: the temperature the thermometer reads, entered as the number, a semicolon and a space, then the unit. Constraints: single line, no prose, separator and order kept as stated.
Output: 87; °C
